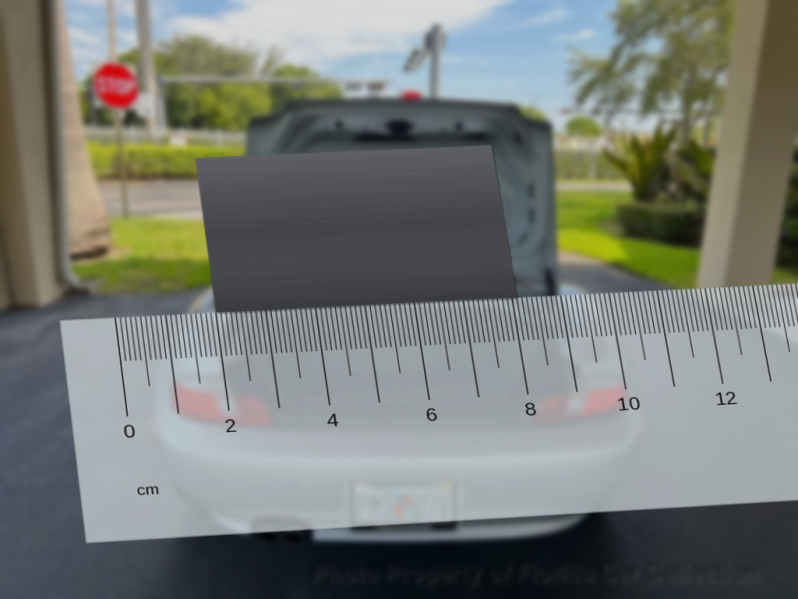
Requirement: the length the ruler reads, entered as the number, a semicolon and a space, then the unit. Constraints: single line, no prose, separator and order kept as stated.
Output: 6.1; cm
